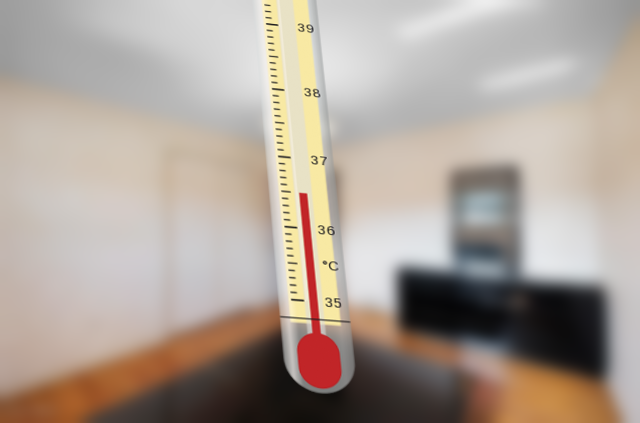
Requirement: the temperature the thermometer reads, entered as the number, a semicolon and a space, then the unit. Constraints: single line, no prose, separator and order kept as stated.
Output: 36.5; °C
